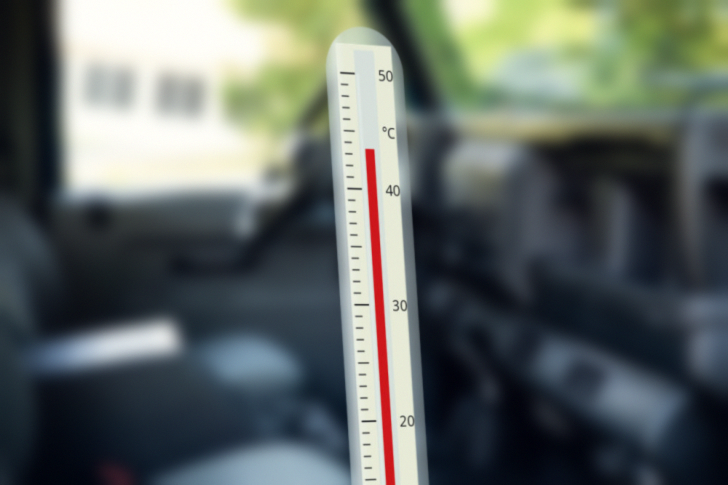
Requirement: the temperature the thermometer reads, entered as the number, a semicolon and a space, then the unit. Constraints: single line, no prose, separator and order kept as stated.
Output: 43.5; °C
